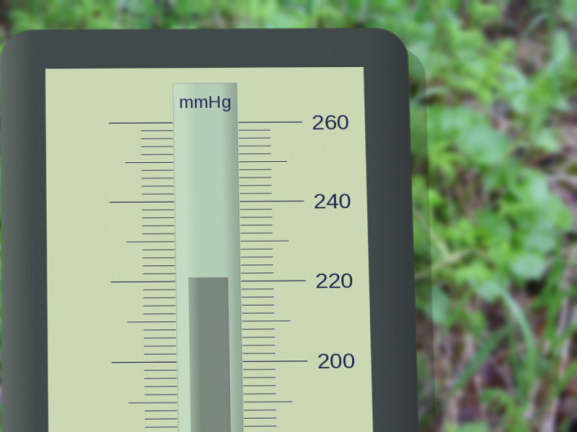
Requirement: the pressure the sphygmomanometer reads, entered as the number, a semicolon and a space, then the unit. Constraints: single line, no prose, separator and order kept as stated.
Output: 221; mmHg
